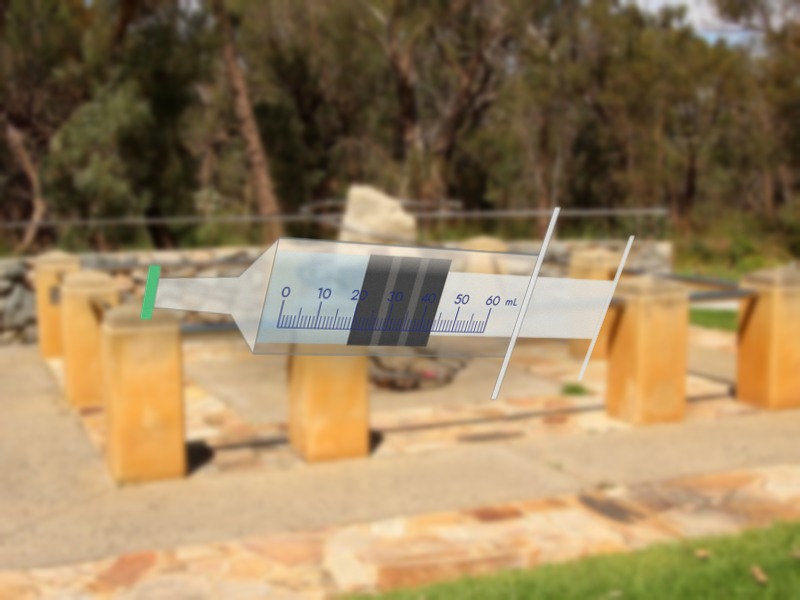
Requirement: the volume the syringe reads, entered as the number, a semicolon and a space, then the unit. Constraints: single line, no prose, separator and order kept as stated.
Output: 20; mL
